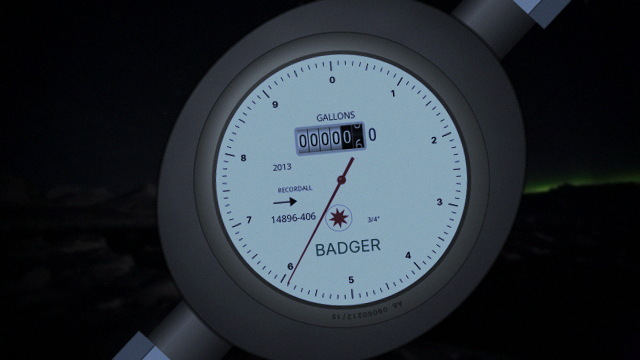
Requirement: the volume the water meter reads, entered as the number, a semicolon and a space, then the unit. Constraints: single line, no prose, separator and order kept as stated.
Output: 55.9; gal
